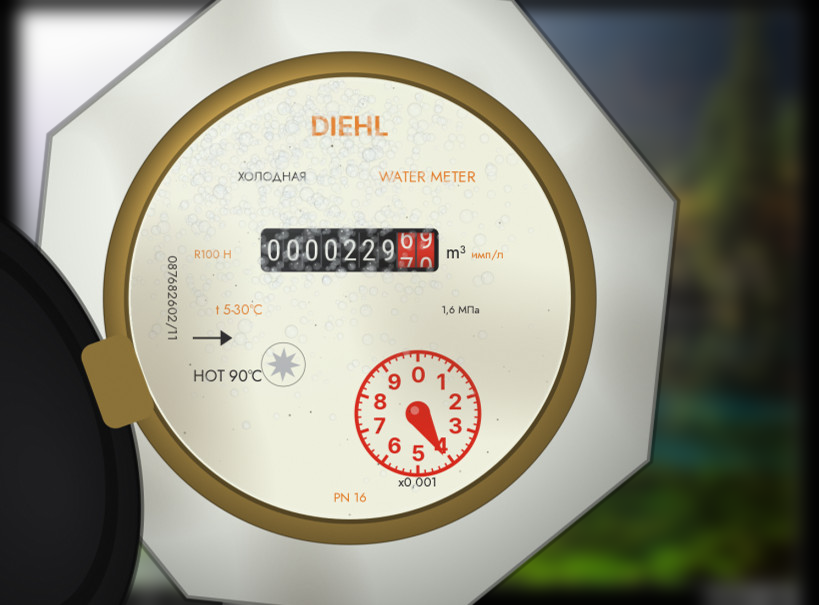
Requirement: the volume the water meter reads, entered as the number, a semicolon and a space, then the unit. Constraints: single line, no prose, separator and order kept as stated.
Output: 229.694; m³
